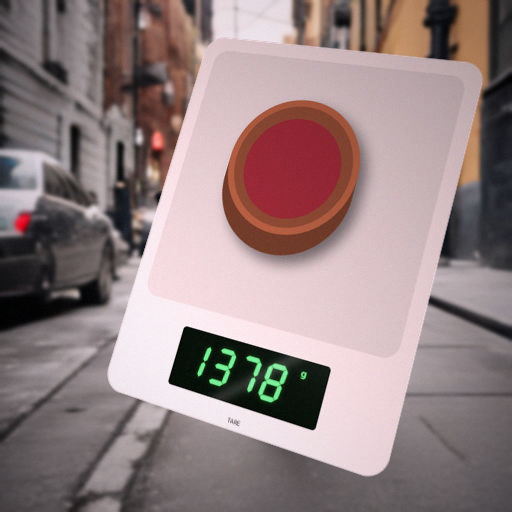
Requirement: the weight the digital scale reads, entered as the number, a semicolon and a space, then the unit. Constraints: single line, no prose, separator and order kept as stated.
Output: 1378; g
